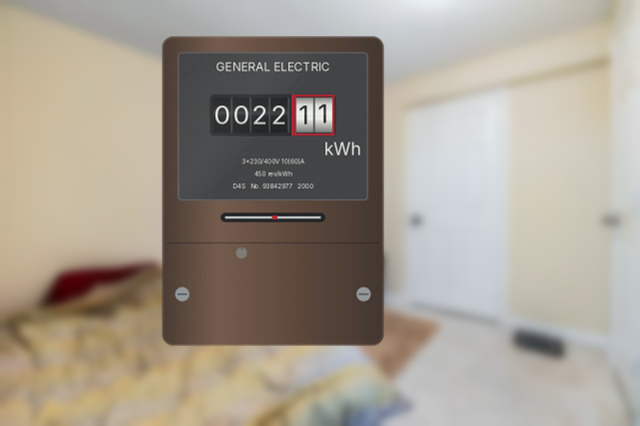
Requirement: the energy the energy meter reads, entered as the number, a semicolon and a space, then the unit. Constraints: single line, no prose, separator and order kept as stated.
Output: 22.11; kWh
